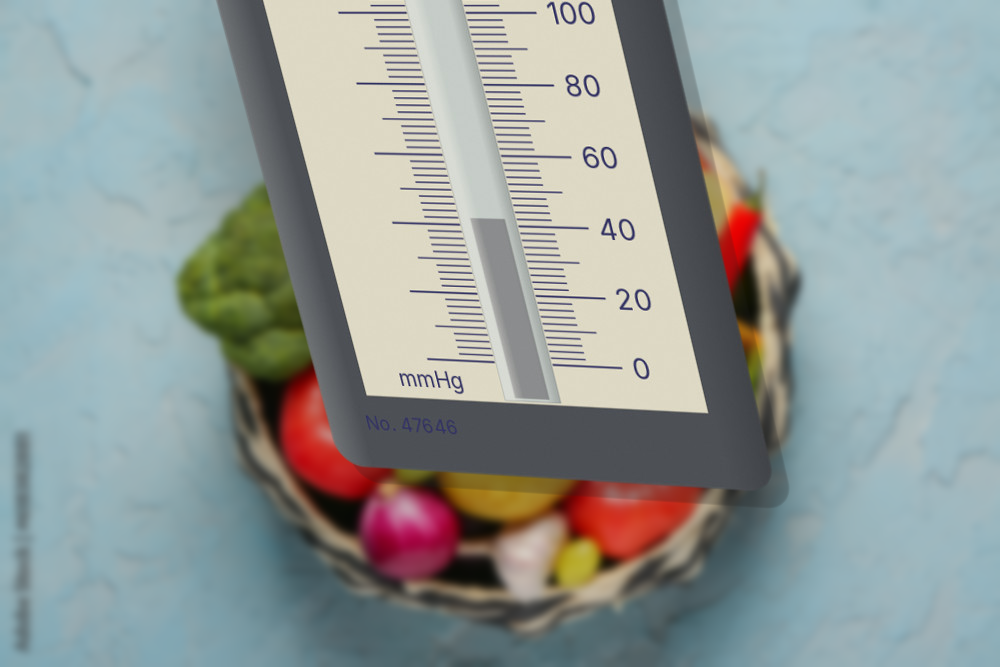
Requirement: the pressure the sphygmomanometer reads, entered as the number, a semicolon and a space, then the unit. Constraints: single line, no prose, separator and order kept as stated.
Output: 42; mmHg
